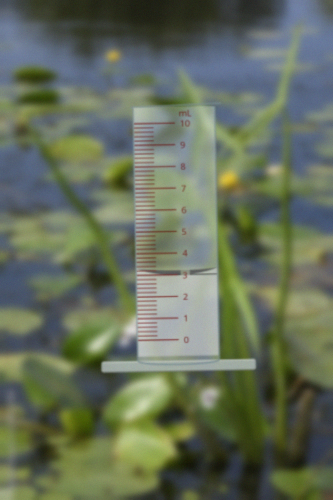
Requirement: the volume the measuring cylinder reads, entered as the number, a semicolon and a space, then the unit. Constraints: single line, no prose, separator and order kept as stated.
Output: 3; mL
